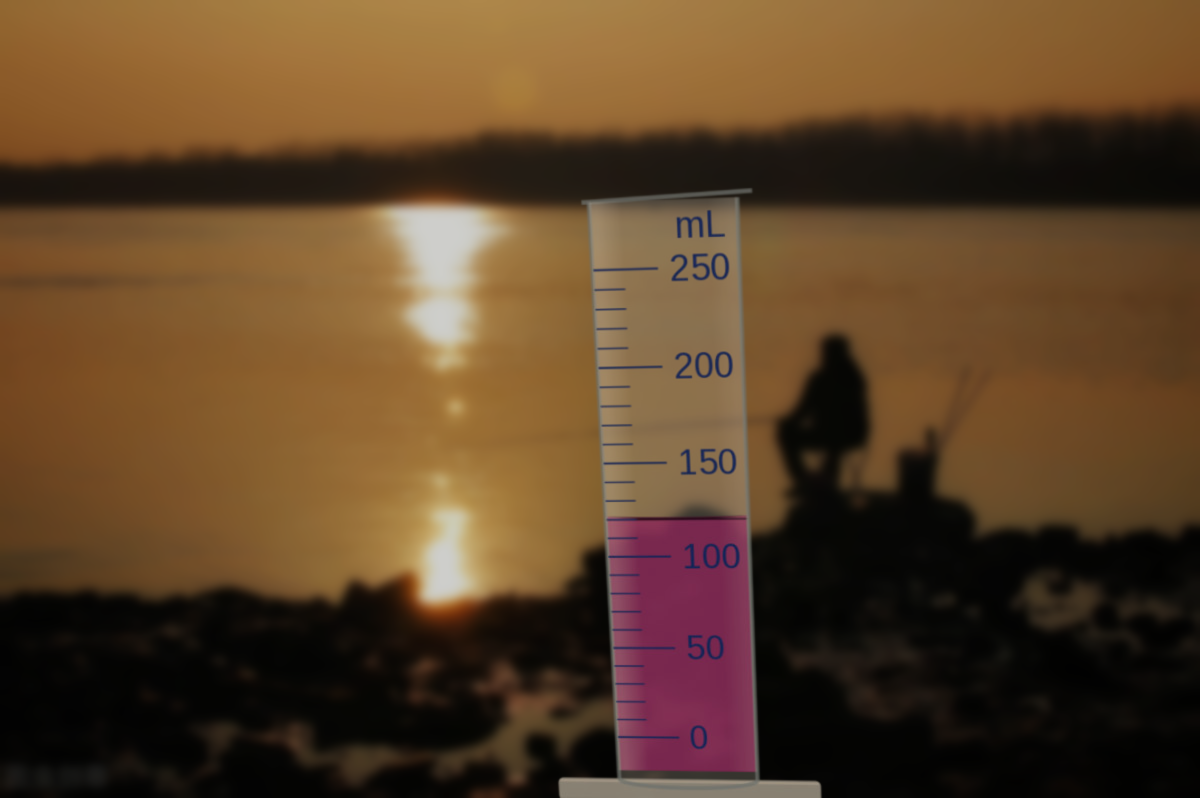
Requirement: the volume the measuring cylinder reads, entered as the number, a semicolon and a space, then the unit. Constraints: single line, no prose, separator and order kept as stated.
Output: 120; mL
